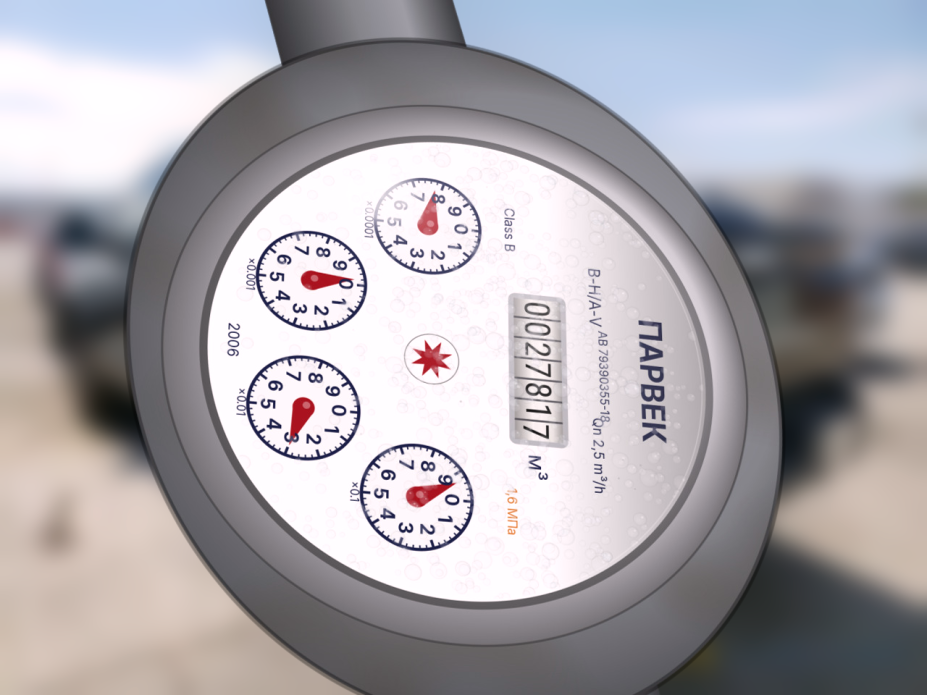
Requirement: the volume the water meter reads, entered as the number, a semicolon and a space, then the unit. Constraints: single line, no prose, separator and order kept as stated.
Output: 27816.9297; m³
